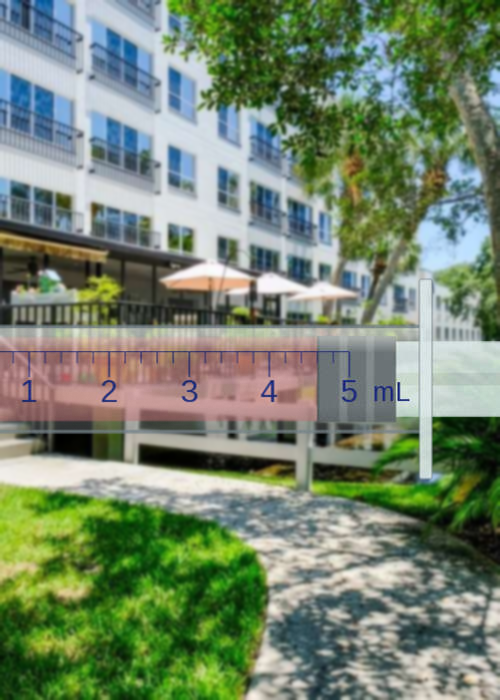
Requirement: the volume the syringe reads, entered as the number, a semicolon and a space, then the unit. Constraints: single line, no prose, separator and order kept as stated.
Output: 4.6; mL
